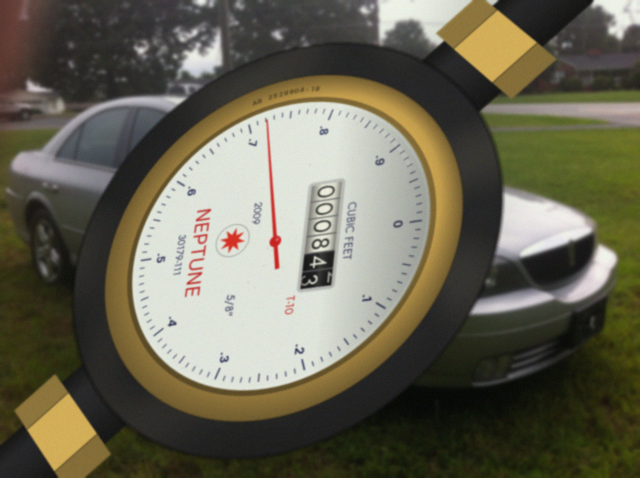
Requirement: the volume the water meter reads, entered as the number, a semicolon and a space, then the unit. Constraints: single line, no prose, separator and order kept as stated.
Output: 842.72; ft³
